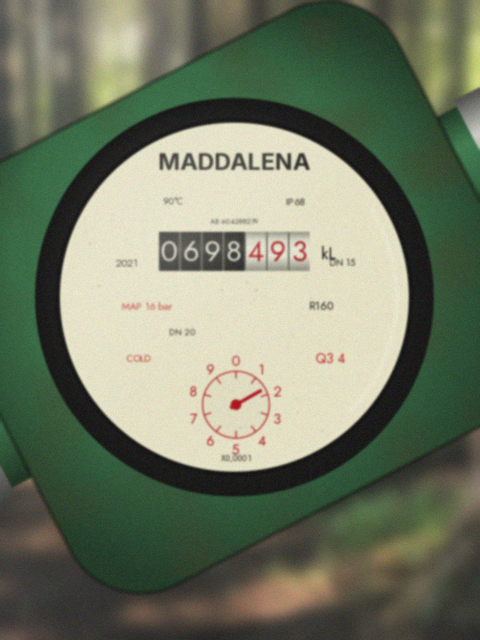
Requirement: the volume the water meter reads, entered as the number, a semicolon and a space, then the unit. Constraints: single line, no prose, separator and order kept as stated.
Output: 698.4931; kL
